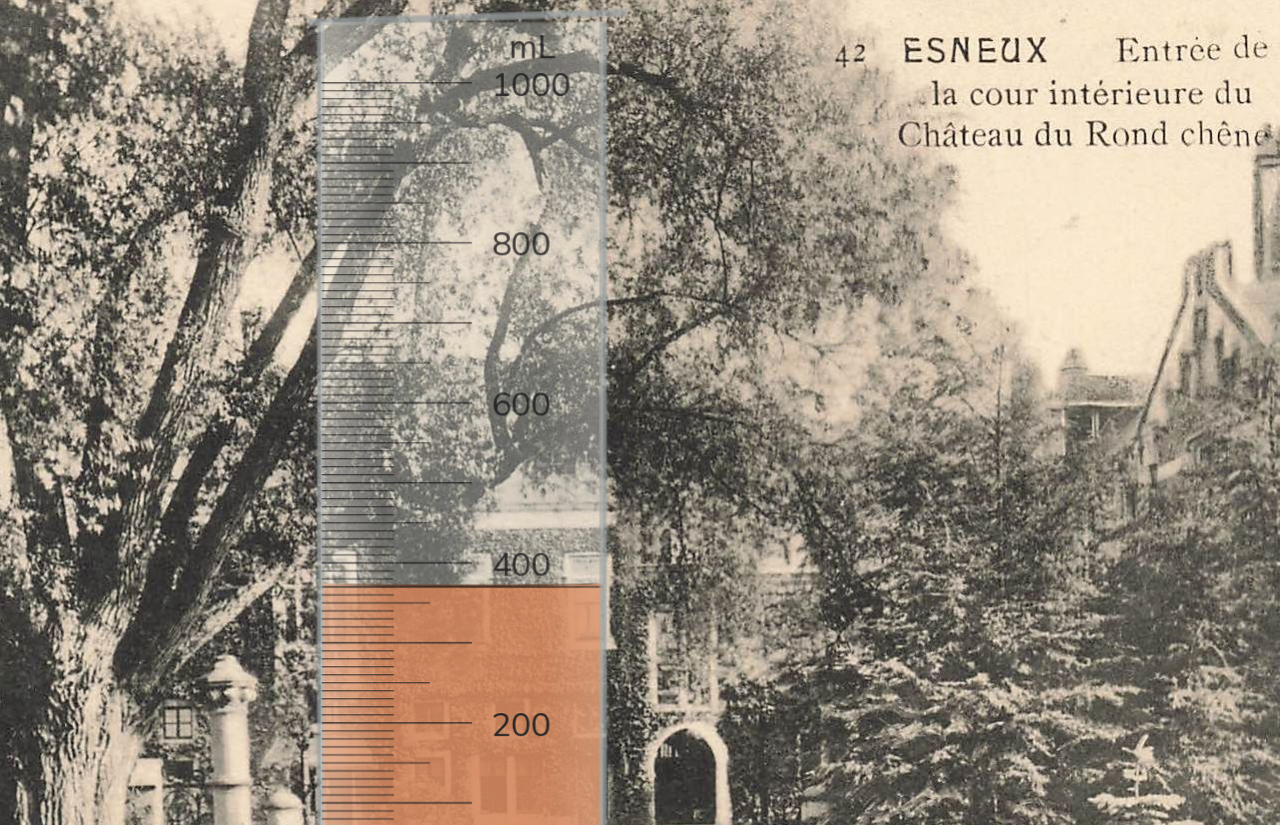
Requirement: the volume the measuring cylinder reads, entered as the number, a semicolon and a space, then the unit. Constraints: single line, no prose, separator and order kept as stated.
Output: 370; mL
